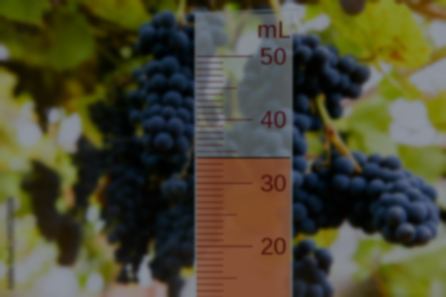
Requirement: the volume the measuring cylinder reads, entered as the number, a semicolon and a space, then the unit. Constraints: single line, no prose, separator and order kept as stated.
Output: 34; mL
